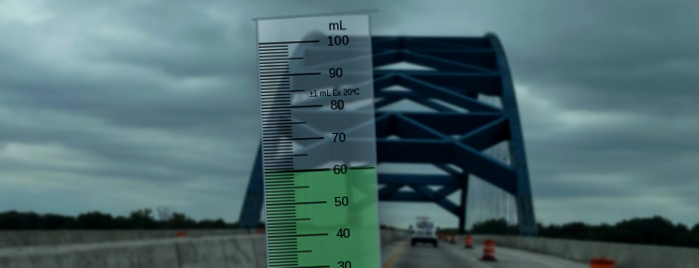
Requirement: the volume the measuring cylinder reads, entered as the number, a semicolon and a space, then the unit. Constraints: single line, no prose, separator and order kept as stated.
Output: 60; mL
